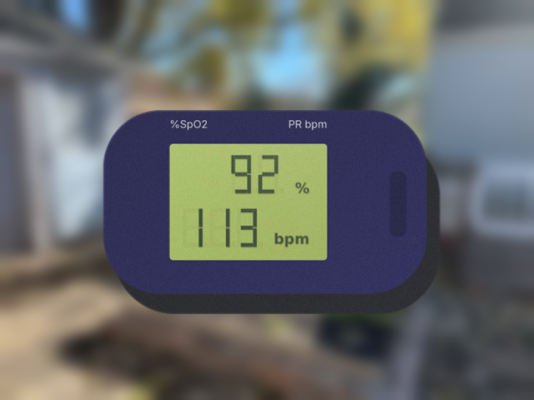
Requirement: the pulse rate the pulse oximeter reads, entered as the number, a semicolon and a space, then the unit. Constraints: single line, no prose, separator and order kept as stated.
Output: 113; bpm
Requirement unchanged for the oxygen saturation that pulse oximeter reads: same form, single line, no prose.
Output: 92; %
